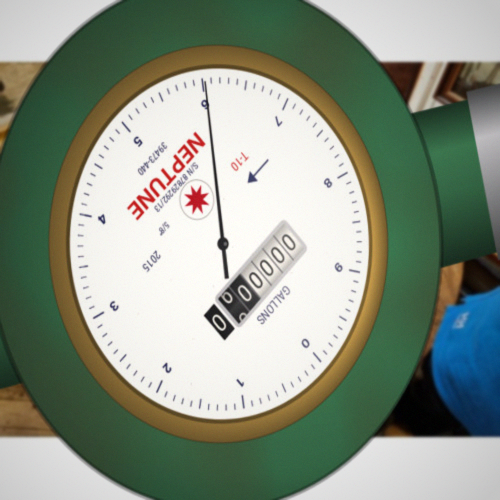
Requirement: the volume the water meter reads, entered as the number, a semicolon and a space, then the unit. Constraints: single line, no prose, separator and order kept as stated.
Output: 86.0; gal
